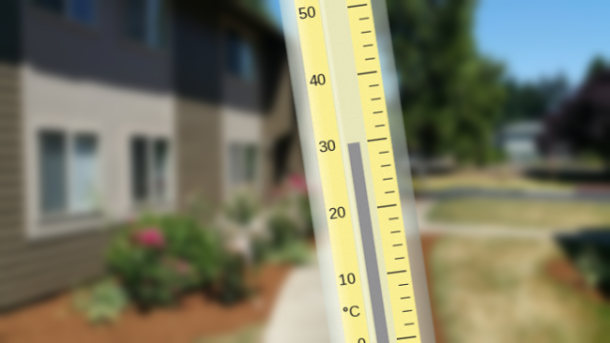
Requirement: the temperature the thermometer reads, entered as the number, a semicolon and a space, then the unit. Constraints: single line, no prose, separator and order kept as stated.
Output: 30; °C
